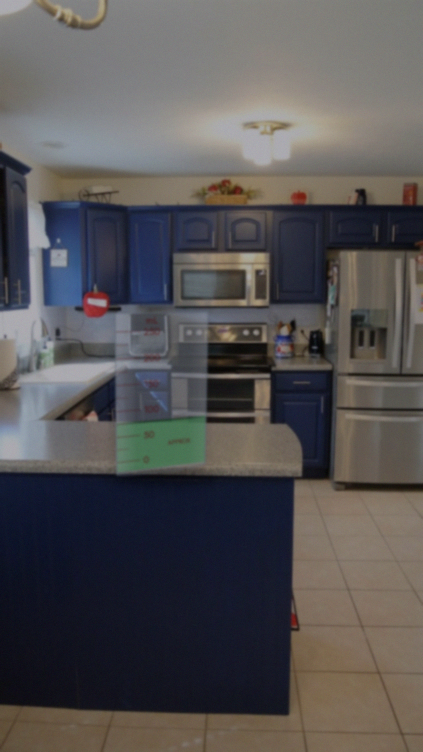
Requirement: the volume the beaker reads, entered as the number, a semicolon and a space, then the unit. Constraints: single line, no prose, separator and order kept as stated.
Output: 75; mL
